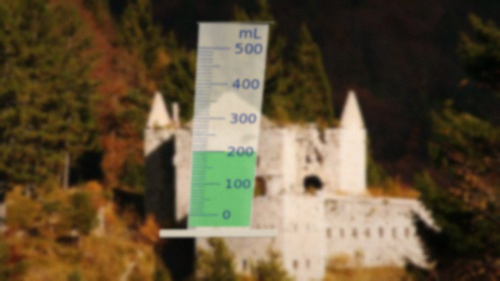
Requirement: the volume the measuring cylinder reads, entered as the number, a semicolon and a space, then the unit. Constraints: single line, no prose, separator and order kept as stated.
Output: 200; mL
